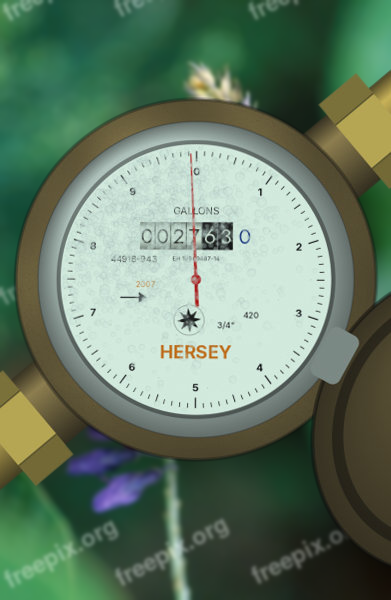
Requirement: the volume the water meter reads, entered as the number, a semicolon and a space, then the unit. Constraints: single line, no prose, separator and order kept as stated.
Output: 27629.9; gal
